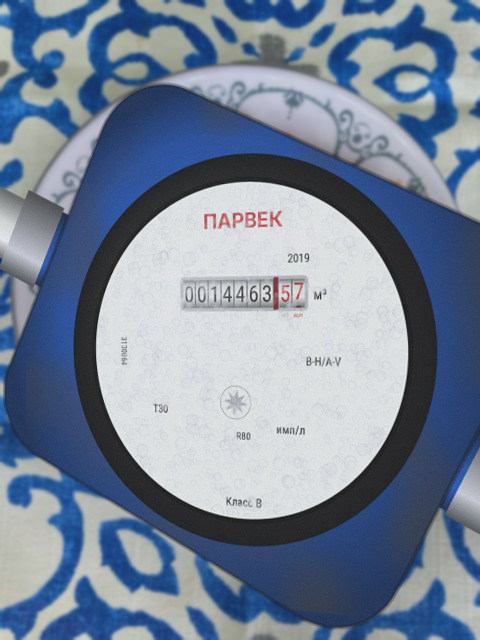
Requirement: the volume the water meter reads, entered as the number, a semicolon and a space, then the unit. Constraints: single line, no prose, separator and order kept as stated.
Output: 14463.57; m³
